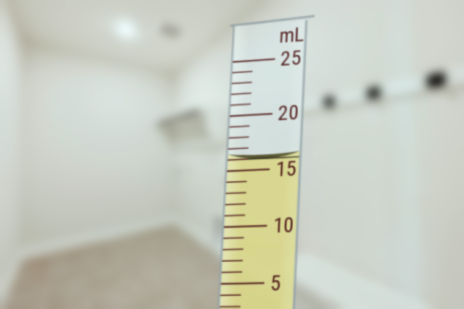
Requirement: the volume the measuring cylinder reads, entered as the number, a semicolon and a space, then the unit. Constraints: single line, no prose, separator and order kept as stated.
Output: 16; mL
